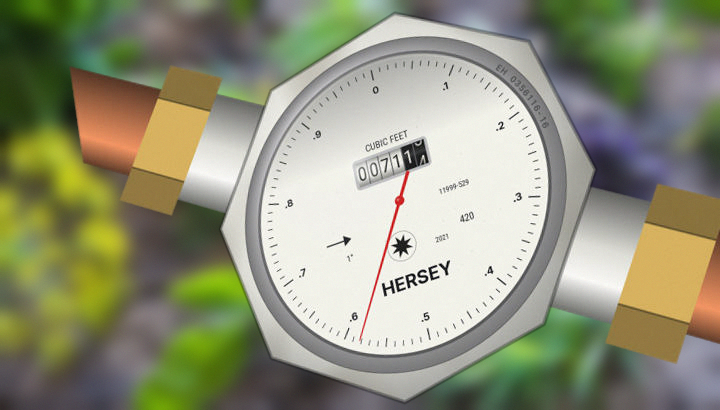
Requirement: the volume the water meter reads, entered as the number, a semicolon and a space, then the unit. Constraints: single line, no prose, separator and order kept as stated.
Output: 7113.58; ft³
